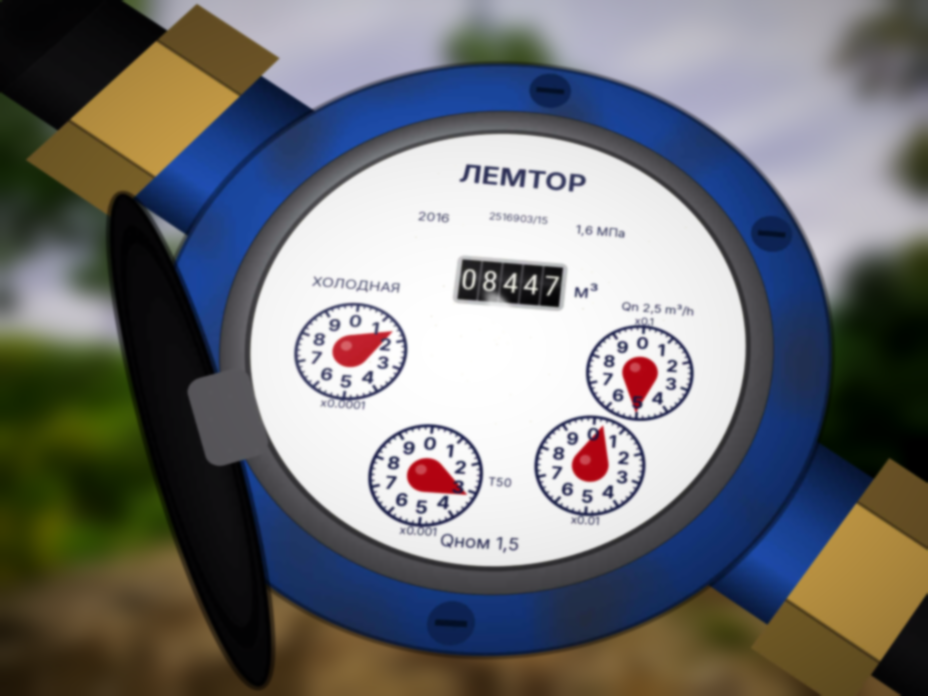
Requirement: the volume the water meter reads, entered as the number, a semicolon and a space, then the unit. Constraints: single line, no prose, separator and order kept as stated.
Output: 8447.5031; m³
